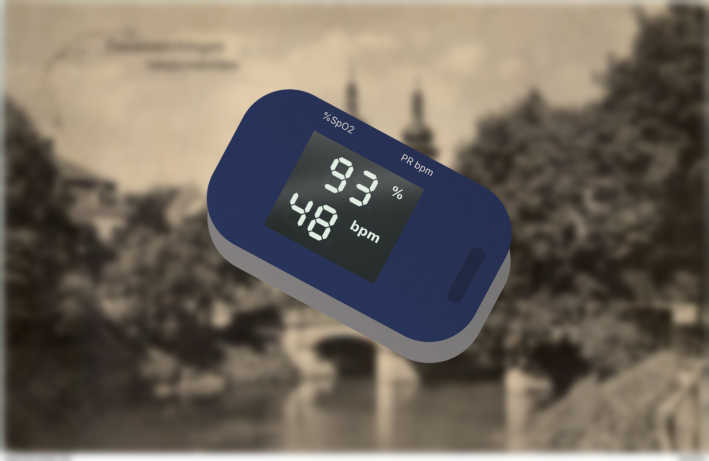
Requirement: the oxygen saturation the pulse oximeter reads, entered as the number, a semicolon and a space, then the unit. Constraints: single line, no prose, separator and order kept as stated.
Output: 93; %
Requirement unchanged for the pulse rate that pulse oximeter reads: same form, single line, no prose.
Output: 48; bpm
